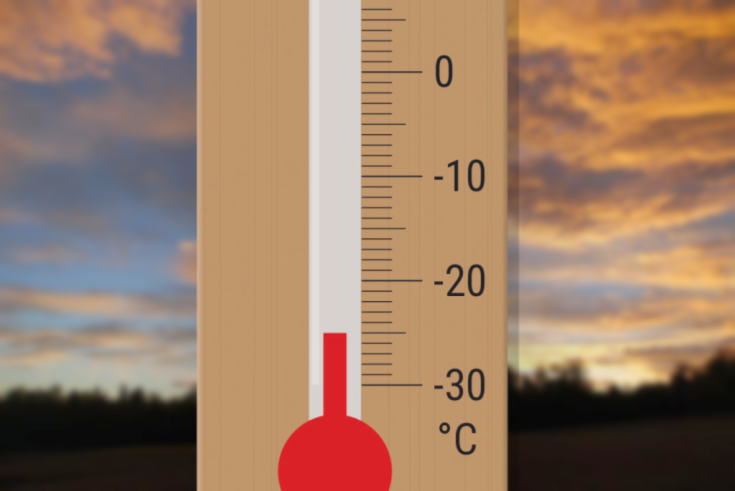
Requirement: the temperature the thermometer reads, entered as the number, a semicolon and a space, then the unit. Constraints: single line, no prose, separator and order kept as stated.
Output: -25; °C
